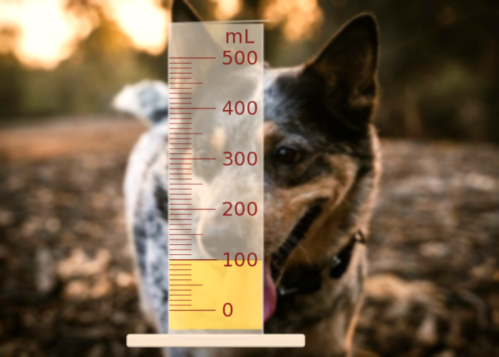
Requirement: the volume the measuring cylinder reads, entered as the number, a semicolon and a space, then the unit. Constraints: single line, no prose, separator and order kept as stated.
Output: 100; mL
